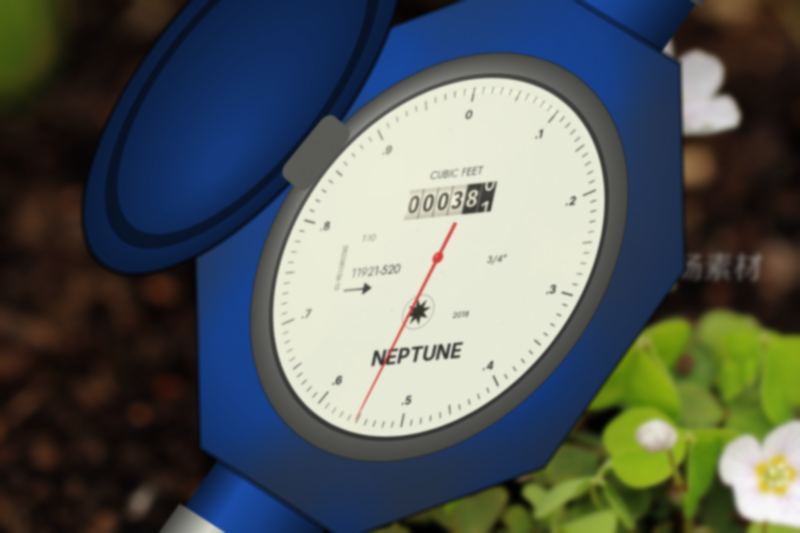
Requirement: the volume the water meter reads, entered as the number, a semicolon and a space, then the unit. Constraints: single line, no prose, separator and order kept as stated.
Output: 380.55; ft³
